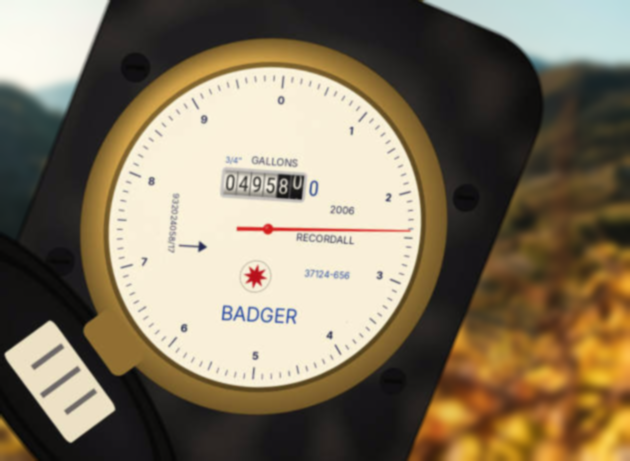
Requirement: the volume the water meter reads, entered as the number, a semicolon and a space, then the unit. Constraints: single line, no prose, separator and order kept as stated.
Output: 495802.4; gal
